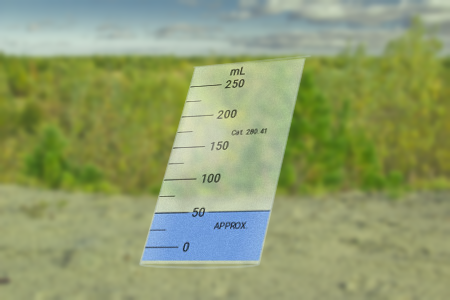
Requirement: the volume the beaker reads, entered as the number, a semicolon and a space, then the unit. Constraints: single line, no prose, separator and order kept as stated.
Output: 50; mL
